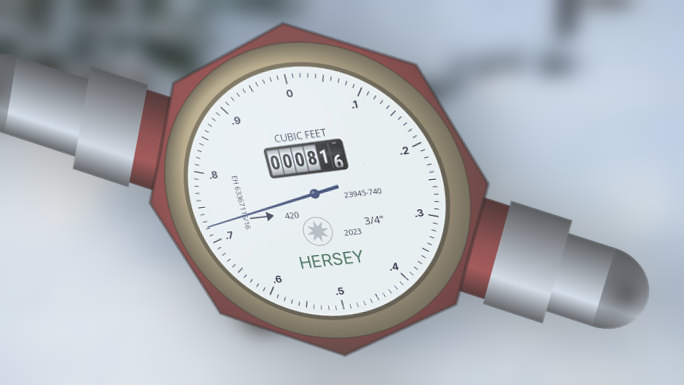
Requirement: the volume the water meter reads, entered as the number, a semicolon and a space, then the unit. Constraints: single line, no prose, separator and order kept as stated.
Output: 815.72; ft³
